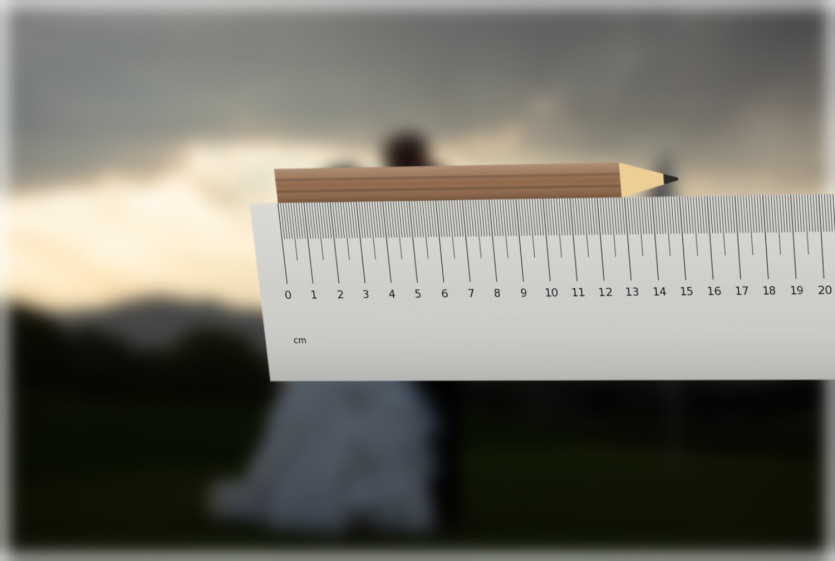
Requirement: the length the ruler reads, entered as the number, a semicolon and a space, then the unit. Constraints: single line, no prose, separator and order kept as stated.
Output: 15; cm
